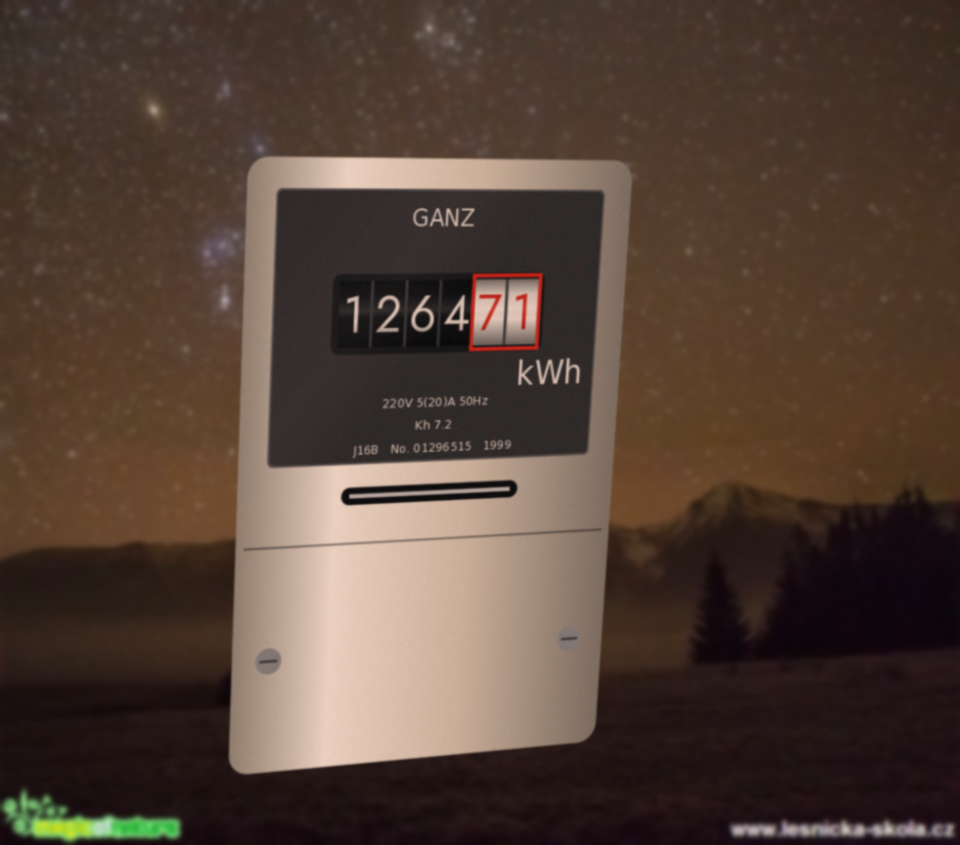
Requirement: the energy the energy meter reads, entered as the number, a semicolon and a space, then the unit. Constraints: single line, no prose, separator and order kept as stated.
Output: 1264.71; kWh
